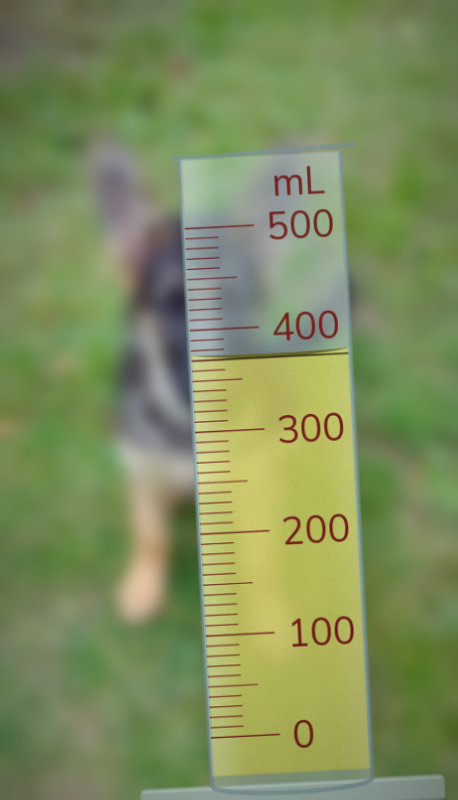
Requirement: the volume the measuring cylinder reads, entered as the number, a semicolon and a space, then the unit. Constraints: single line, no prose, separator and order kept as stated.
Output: 370; mL
